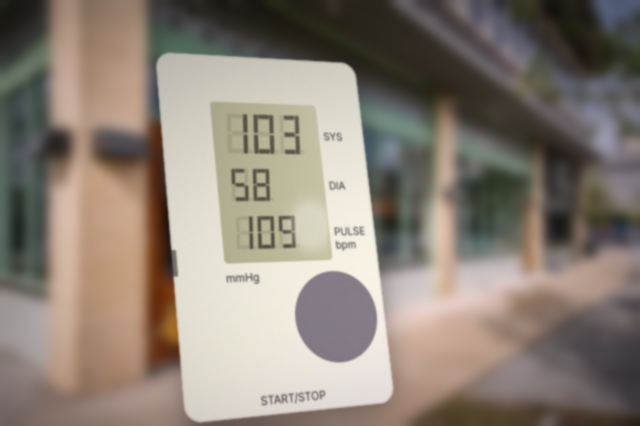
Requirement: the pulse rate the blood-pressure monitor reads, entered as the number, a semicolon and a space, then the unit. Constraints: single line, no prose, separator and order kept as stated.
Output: 109; bpm
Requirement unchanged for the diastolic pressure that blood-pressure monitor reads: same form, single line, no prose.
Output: 58; mmHg
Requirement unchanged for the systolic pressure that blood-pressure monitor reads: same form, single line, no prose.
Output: 103; mmHg
